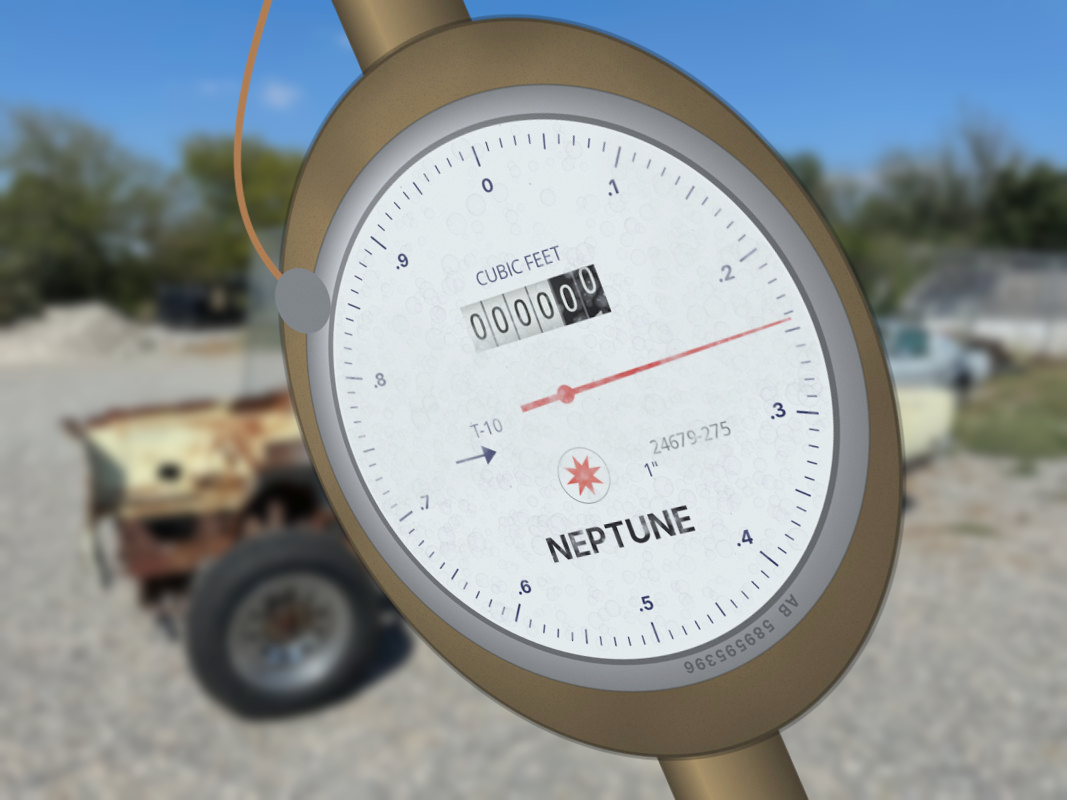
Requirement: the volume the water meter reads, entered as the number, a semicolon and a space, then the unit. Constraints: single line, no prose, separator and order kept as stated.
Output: 0.24; ft³
